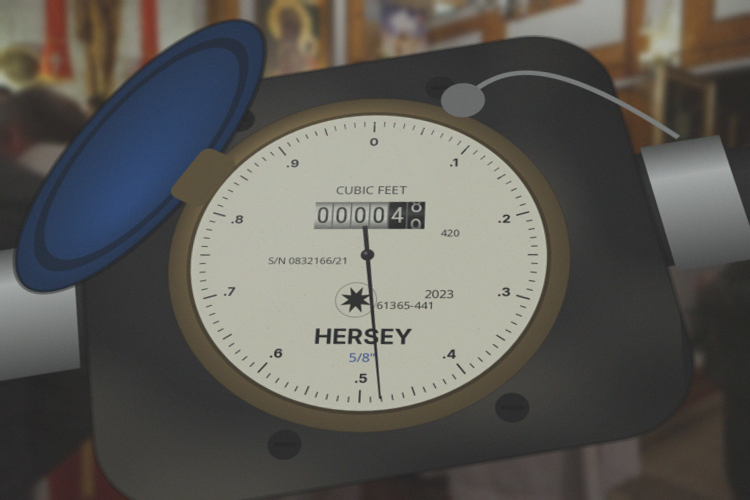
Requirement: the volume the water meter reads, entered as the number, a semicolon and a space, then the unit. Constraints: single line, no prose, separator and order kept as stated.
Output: 48.48; ft³
